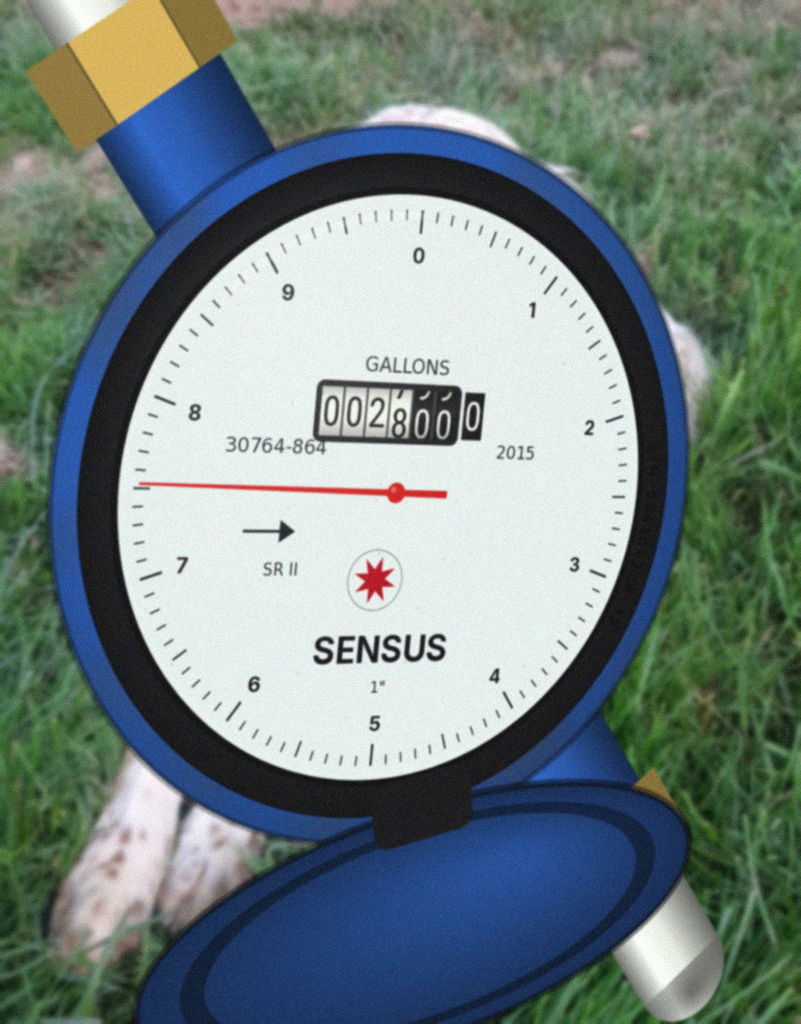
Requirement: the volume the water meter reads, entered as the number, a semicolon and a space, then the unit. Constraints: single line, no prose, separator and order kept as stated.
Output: 27997.5; gal
